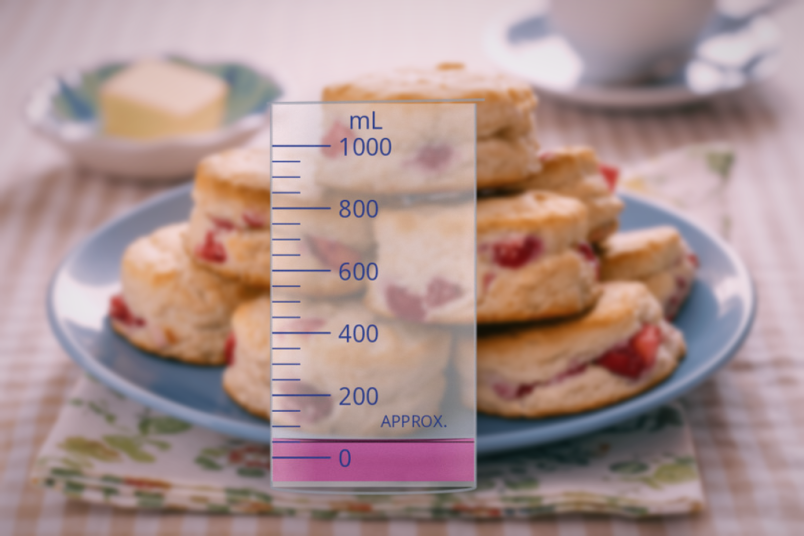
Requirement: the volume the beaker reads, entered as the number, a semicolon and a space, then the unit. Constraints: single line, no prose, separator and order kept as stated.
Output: 50; mL
